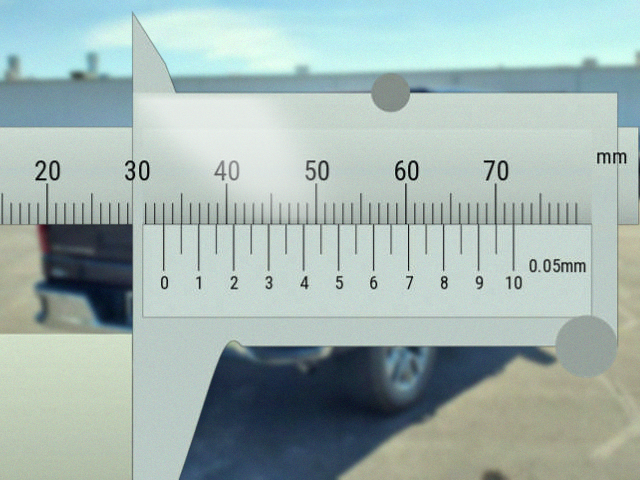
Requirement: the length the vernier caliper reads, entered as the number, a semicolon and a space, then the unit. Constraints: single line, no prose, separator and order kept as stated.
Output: 33.0; mm
